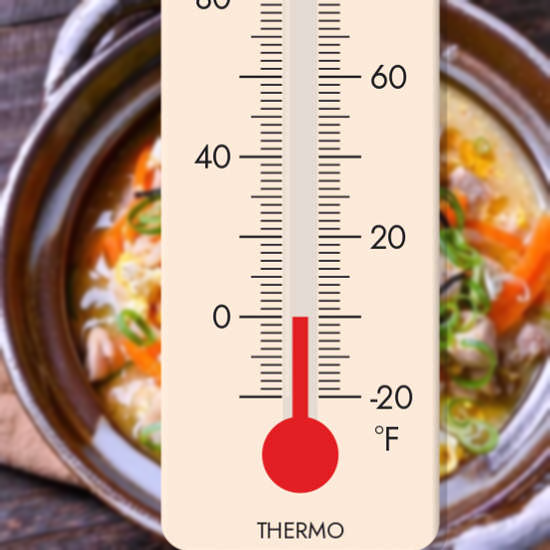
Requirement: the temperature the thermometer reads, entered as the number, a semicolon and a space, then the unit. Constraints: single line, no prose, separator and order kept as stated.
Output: 0; °F
